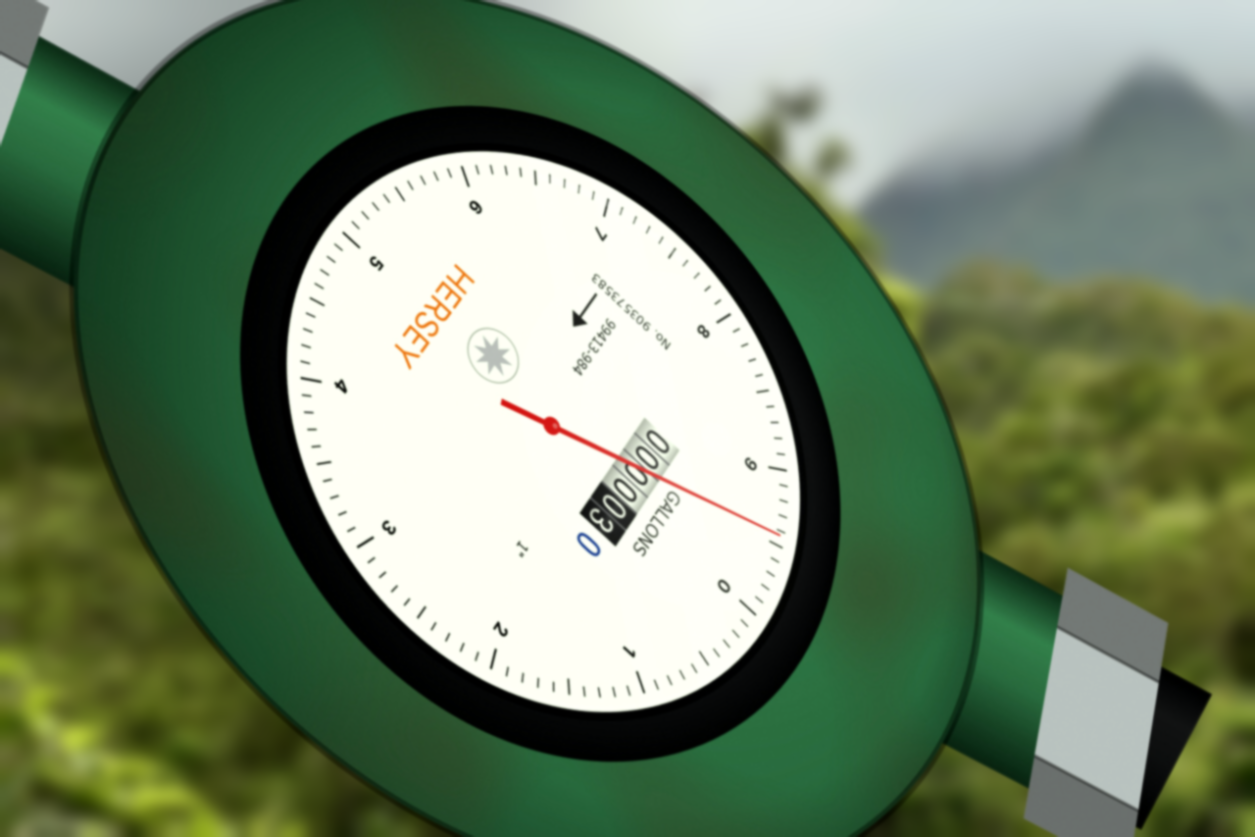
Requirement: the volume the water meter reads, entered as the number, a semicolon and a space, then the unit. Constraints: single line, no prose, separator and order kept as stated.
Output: 29.4; gal
